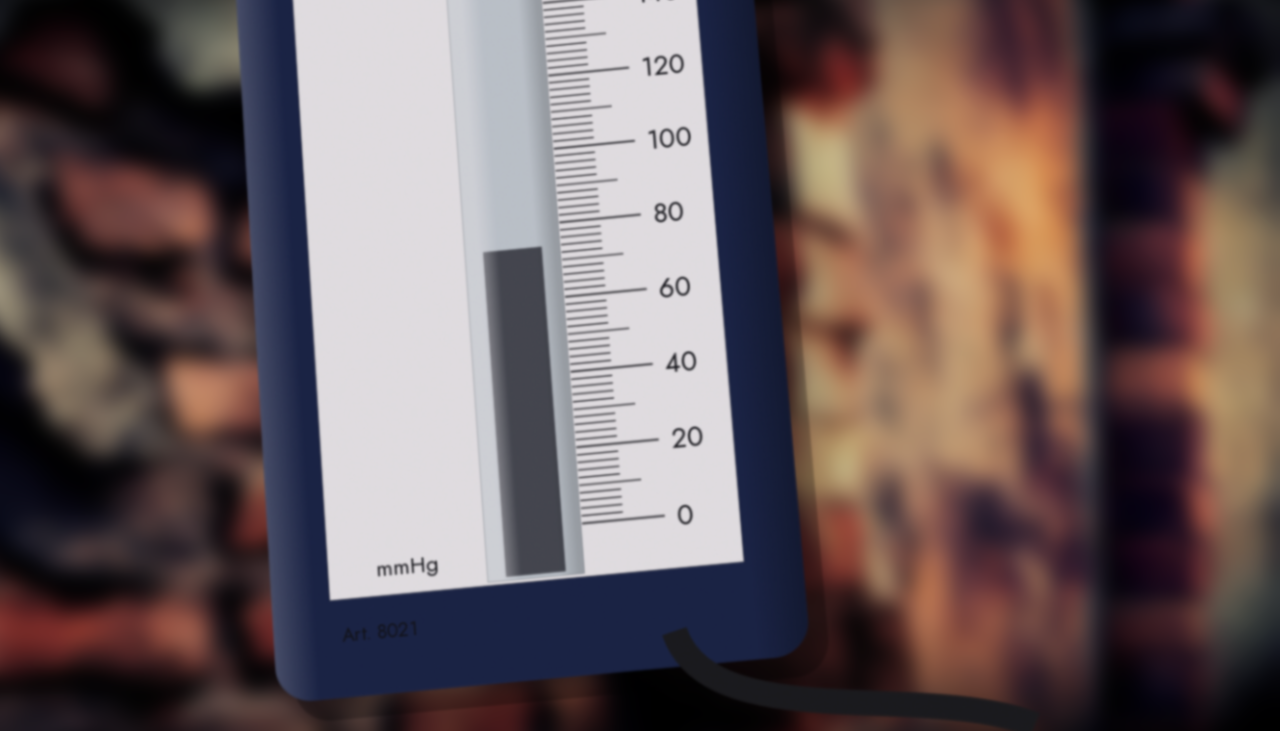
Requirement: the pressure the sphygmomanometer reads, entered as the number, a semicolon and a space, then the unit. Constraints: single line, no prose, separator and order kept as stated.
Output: 74; mmHg
